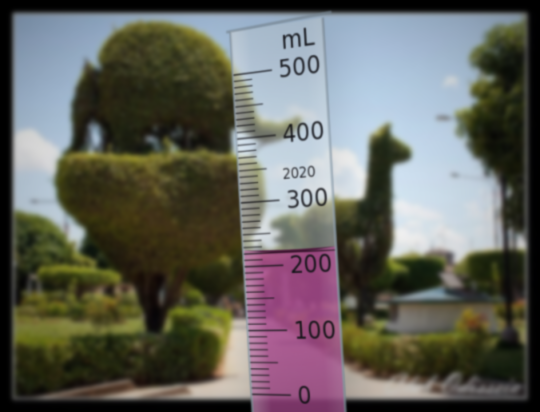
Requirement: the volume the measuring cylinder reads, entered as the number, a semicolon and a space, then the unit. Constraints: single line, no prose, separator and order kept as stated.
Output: 220; mL
